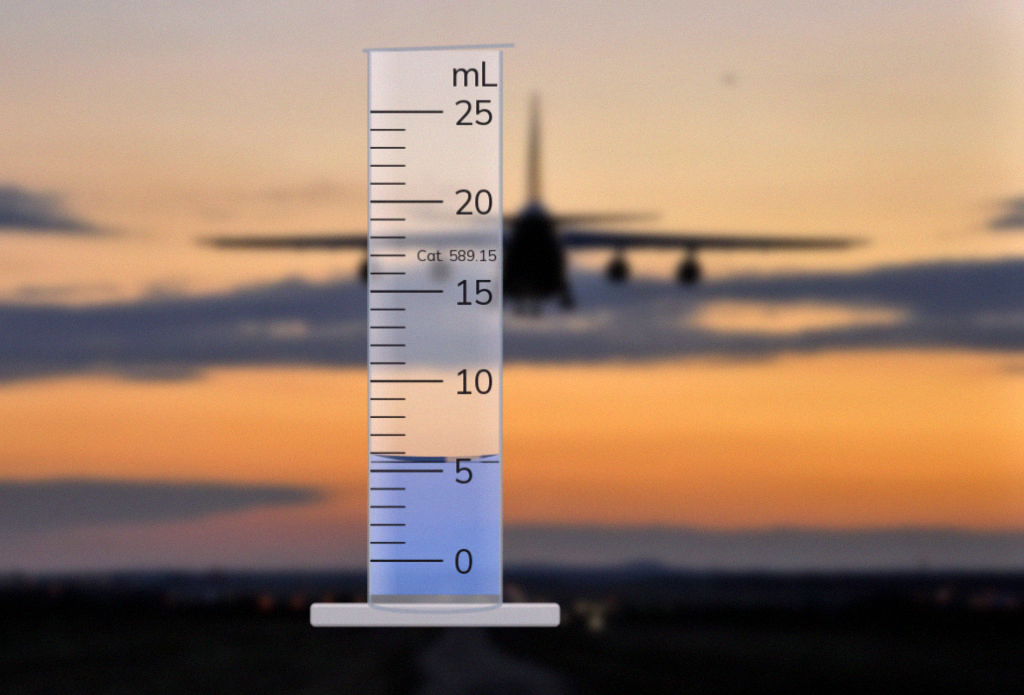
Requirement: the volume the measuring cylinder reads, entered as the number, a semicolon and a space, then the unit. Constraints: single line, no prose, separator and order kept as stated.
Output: 5.5; mL
